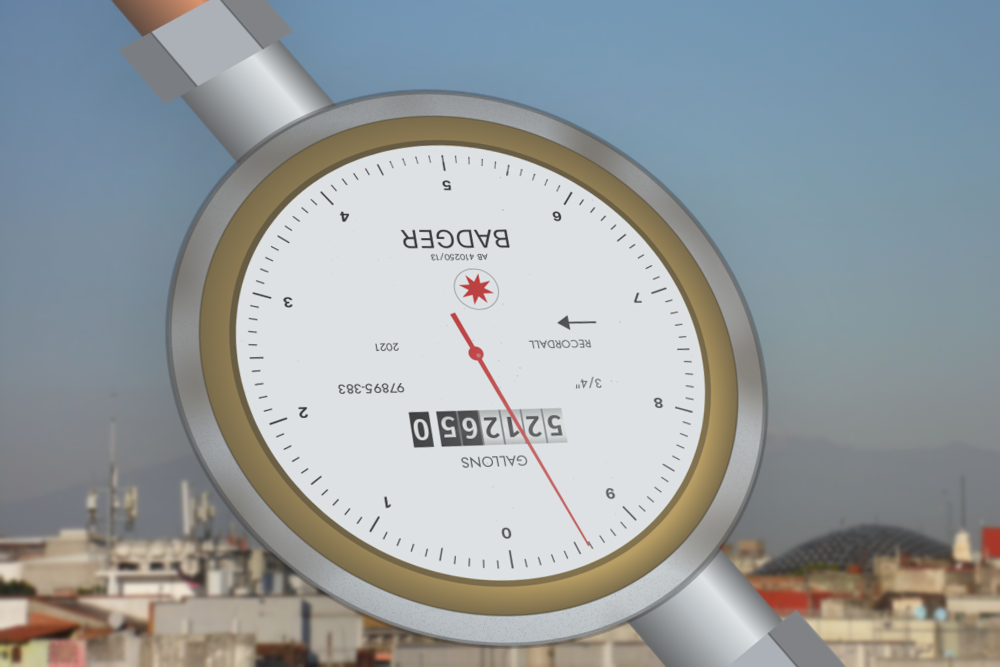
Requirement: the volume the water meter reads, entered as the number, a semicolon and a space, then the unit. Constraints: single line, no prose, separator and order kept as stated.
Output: 5212649.4; gal
